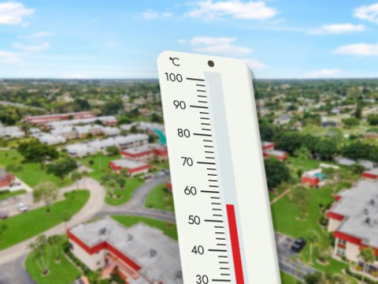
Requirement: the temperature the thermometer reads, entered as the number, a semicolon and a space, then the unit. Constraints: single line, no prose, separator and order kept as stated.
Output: 56; °C
